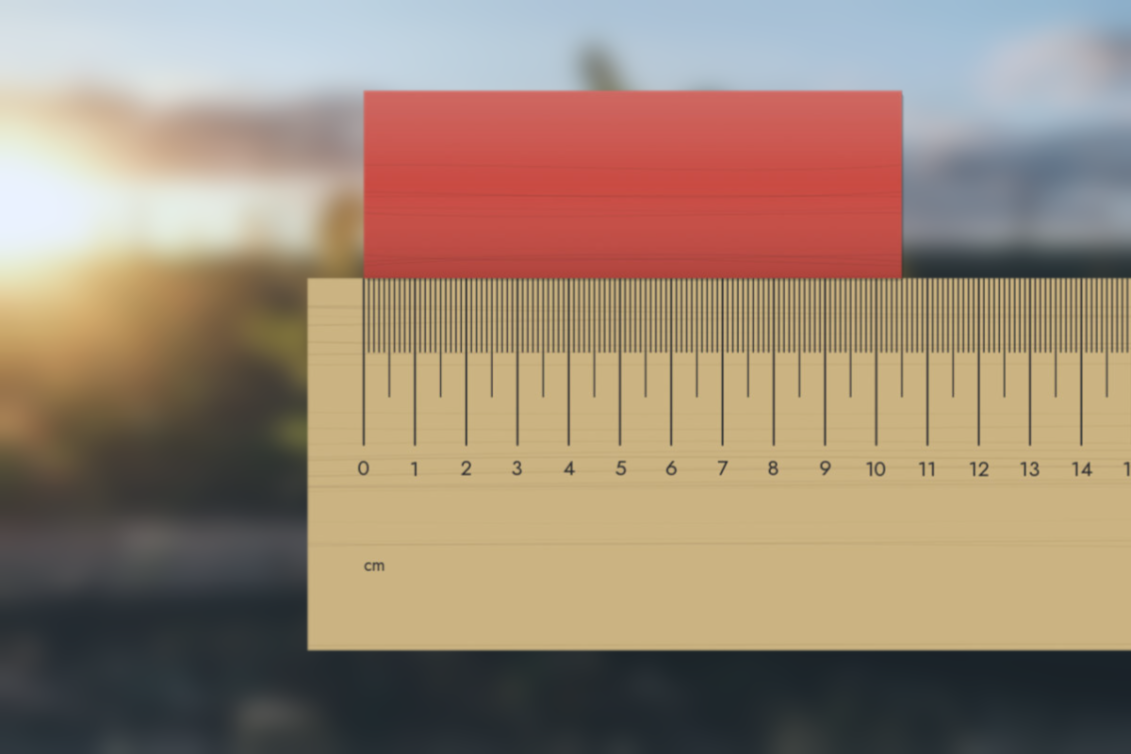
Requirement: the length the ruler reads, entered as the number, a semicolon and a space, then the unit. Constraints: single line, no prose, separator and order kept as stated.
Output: 10.5; cm
